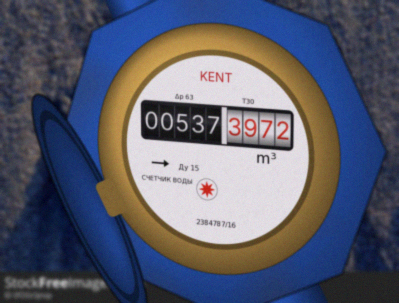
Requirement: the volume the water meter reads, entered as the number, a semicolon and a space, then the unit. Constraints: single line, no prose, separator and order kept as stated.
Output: 537.3972; m³
